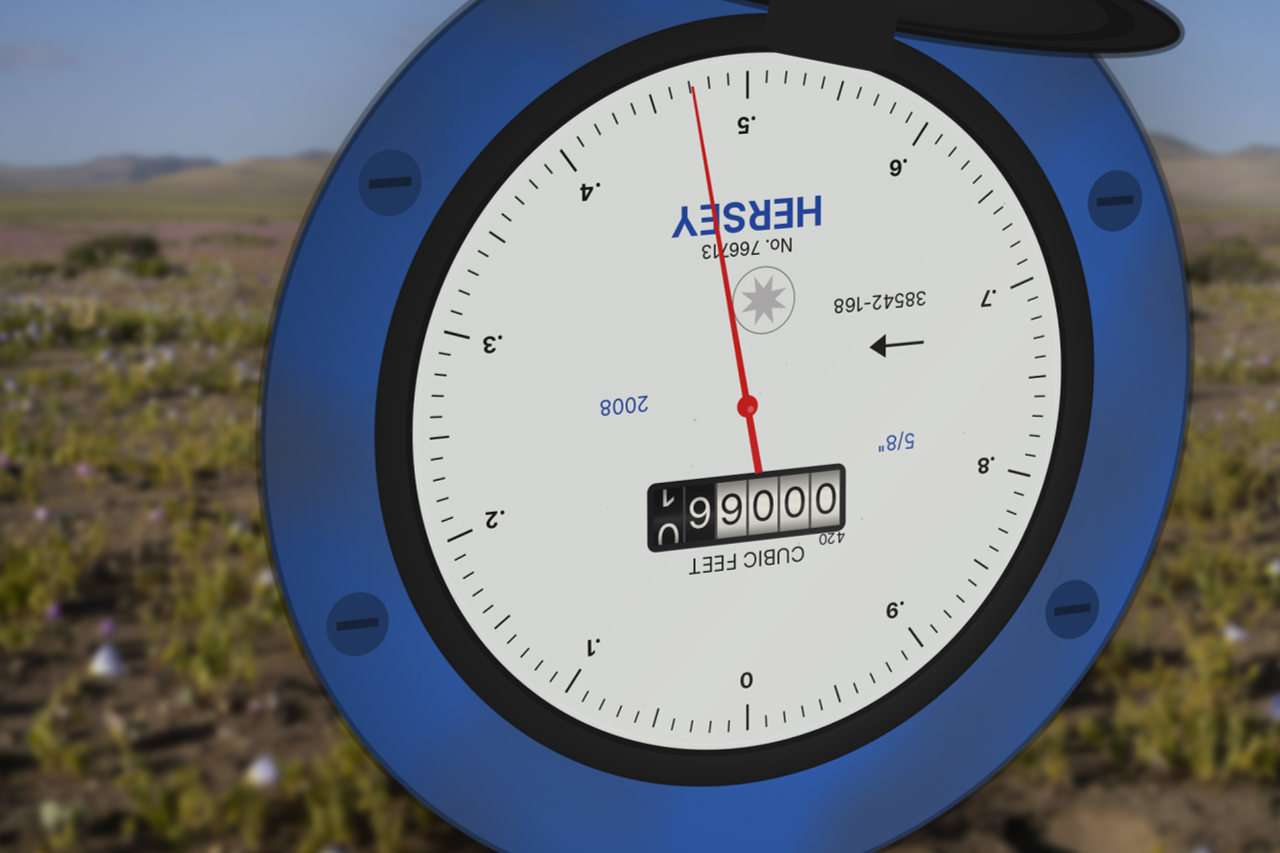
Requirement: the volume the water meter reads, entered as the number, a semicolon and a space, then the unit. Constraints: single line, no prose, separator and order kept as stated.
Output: 660.47; ft³
